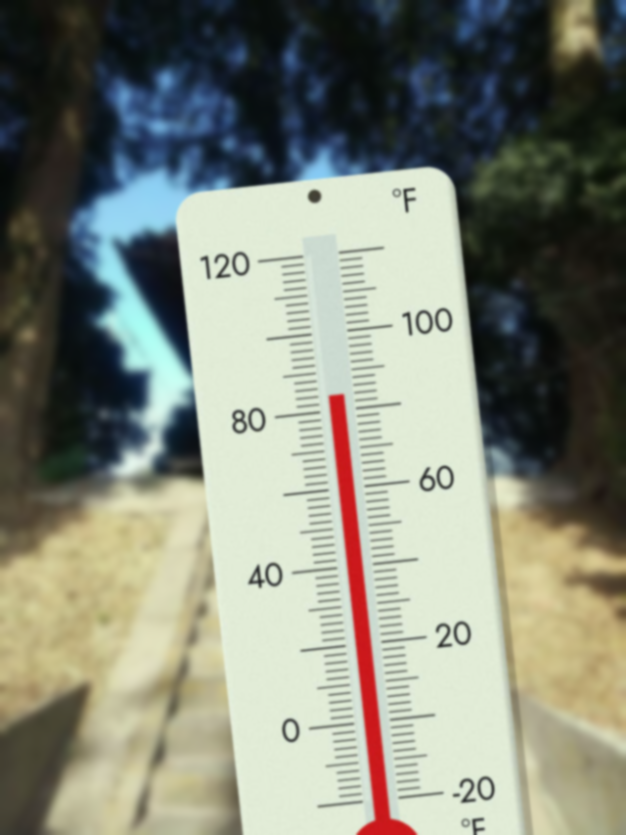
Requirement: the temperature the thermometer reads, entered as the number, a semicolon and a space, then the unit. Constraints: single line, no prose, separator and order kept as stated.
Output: 84; °F
